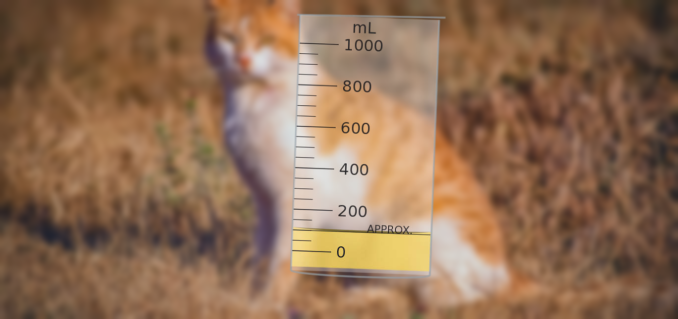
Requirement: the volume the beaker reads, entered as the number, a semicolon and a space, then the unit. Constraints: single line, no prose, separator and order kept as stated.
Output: 100; mL
